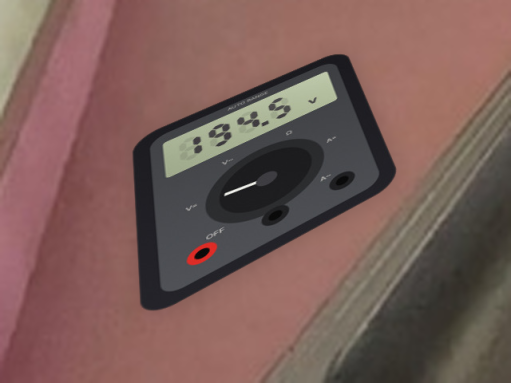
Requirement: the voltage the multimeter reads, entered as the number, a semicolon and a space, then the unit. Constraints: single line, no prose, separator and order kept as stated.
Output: 194.5; V
